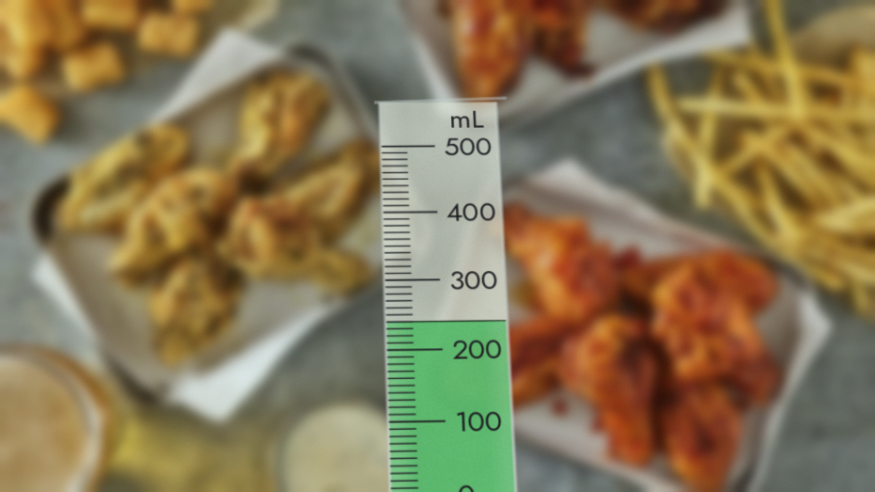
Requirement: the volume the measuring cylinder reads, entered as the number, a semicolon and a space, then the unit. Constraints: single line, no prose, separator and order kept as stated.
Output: 240; mL
